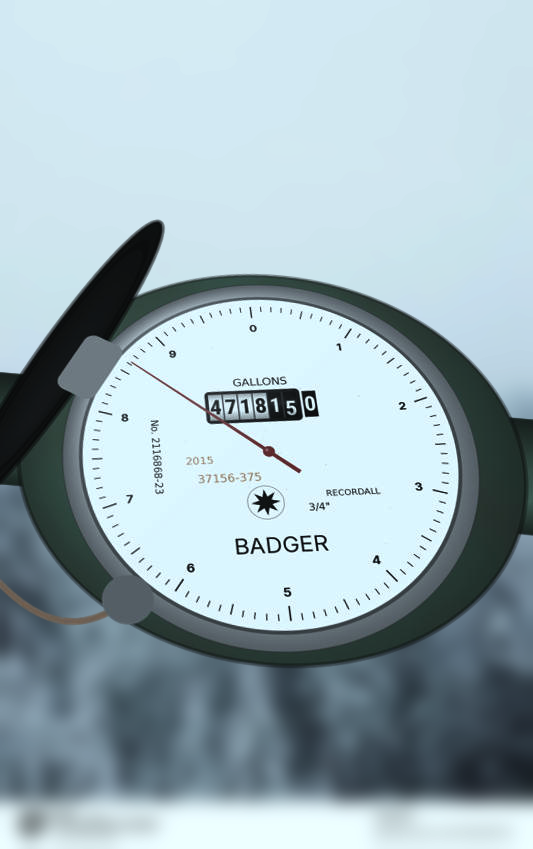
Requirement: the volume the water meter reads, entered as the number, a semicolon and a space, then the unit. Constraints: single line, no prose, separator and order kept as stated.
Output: 4718148.6; gal
